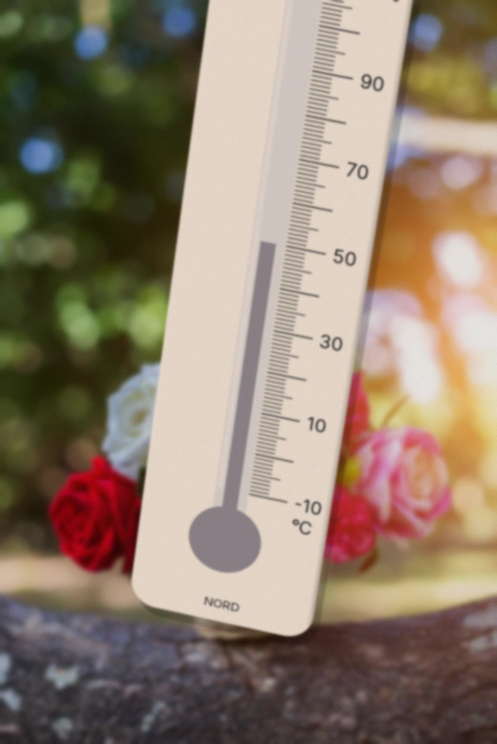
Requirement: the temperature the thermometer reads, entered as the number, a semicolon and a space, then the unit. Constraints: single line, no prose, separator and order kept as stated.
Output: 50; °C
